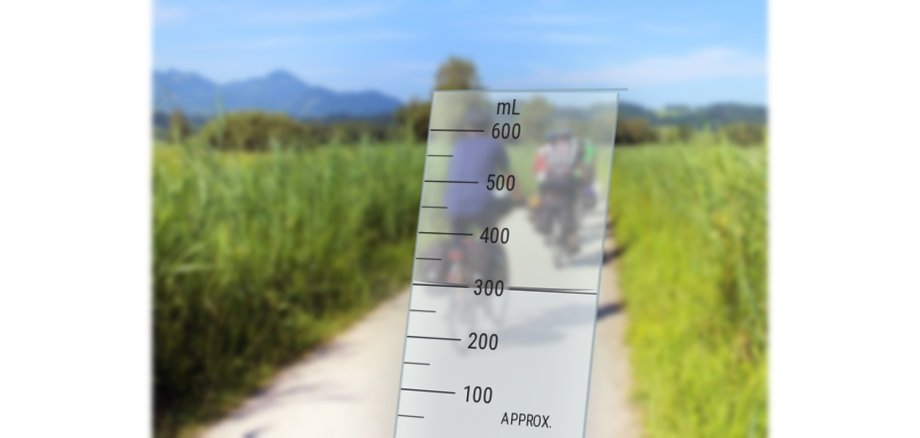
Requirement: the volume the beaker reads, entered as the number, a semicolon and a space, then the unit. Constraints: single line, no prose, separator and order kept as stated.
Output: 300; mL
